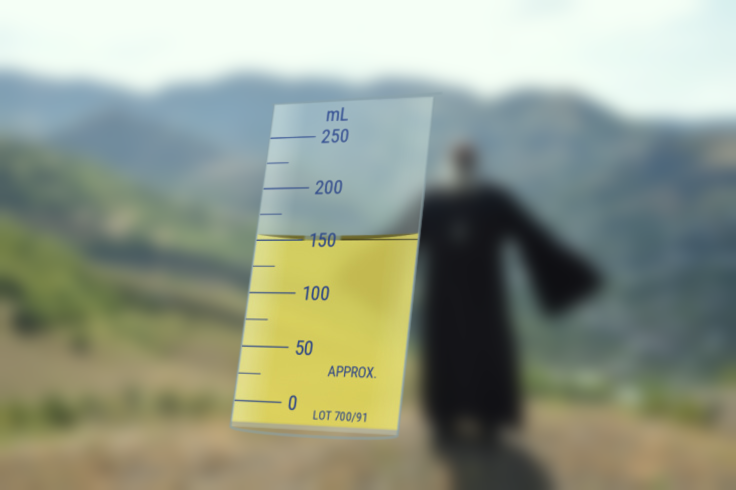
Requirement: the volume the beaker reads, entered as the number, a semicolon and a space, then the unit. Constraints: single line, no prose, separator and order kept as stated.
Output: 150; mL
